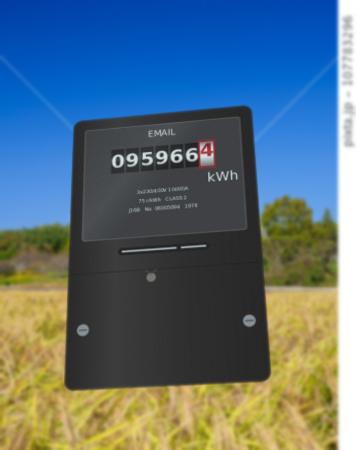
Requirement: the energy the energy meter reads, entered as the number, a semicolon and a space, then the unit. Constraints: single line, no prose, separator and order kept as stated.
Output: 95966.4; kWh
